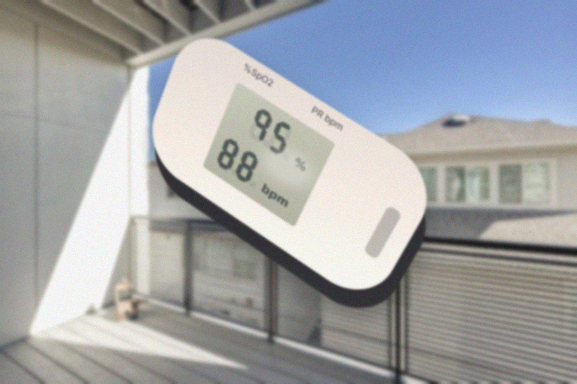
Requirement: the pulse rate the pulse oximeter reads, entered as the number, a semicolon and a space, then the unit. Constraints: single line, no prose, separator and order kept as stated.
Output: 88; bpm
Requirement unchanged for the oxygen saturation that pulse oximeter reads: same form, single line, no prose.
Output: 95; %
